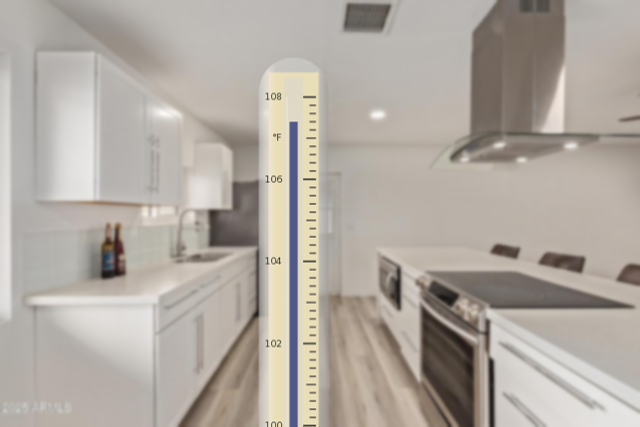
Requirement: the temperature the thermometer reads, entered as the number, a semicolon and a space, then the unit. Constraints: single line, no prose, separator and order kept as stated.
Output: 107.4; °F
